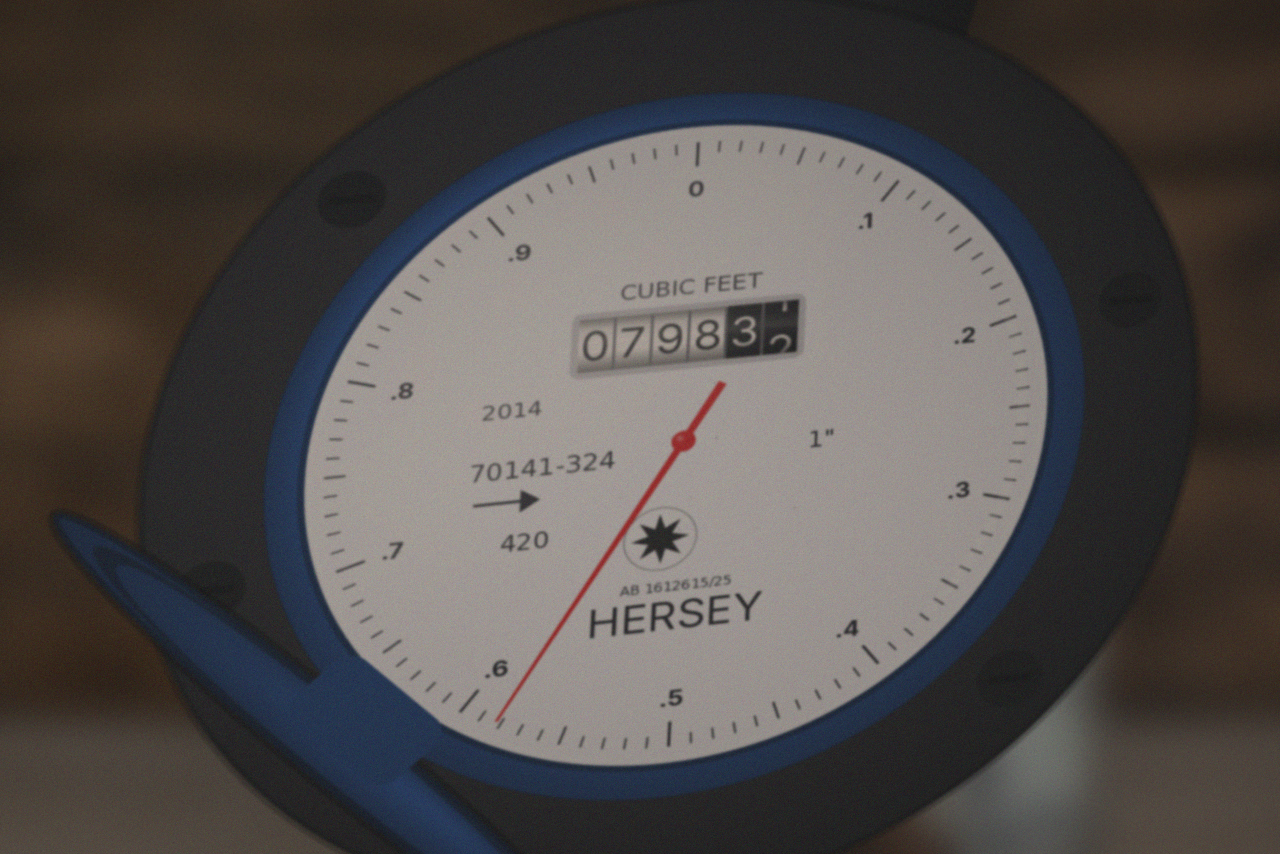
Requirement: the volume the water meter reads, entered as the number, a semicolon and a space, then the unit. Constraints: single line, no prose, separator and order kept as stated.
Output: 79831.58; ft³
